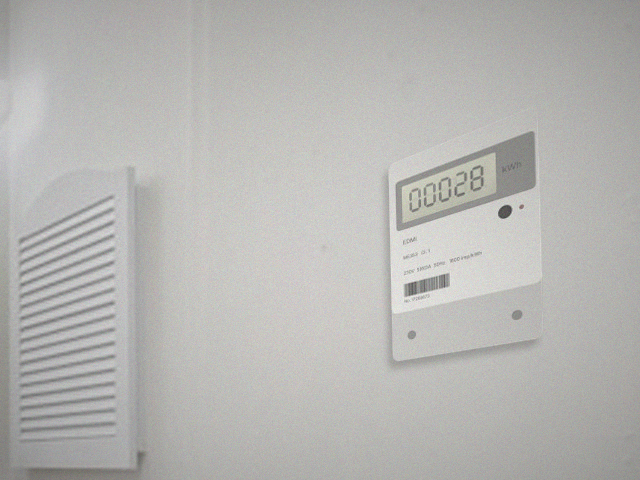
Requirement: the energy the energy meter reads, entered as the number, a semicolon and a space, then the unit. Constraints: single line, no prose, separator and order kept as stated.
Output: 28; kWh
